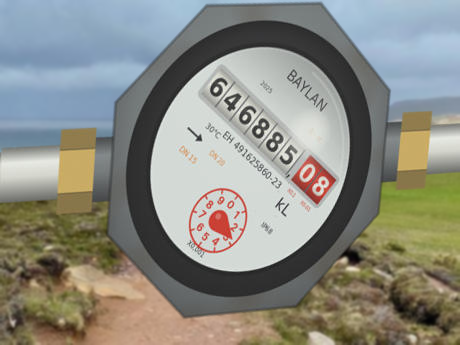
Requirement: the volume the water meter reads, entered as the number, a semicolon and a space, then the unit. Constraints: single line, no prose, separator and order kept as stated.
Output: 646885.082; kL
